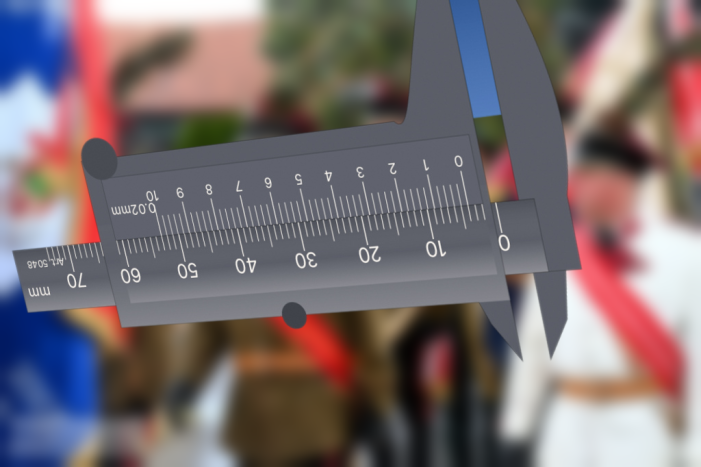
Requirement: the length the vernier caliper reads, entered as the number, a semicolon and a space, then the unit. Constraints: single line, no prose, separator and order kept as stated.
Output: 4.0; mm
